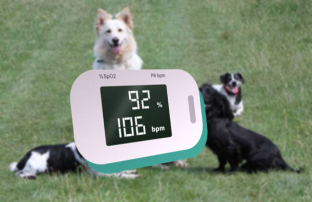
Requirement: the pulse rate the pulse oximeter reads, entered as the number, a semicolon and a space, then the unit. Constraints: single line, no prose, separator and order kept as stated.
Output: 106; bpm
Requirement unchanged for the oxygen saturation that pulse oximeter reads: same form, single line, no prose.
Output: 92; %
